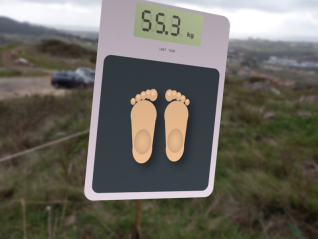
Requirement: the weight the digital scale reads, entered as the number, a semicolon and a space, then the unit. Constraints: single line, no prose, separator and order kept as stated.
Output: 55.3; kg
